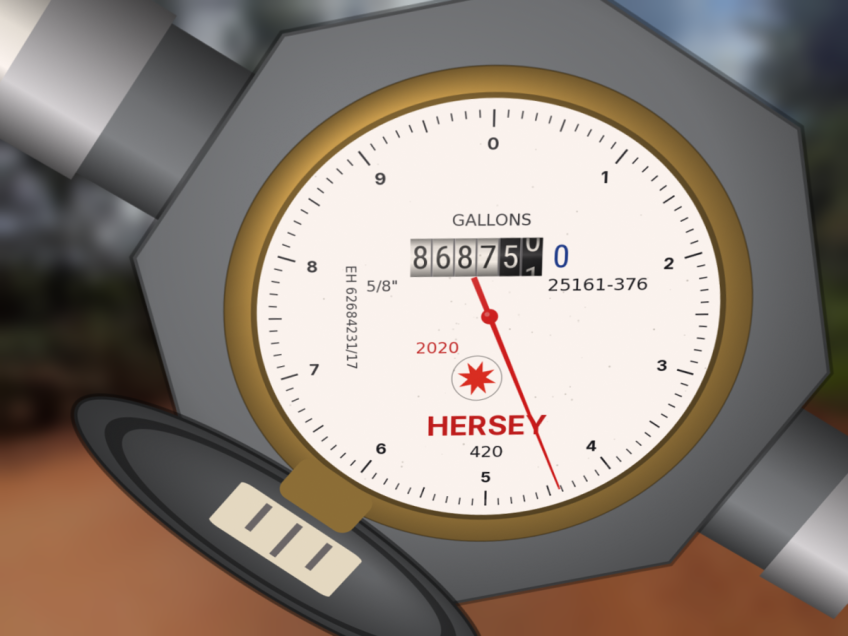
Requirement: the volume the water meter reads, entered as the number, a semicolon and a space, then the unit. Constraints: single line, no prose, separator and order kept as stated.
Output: 8687504.4; gal
